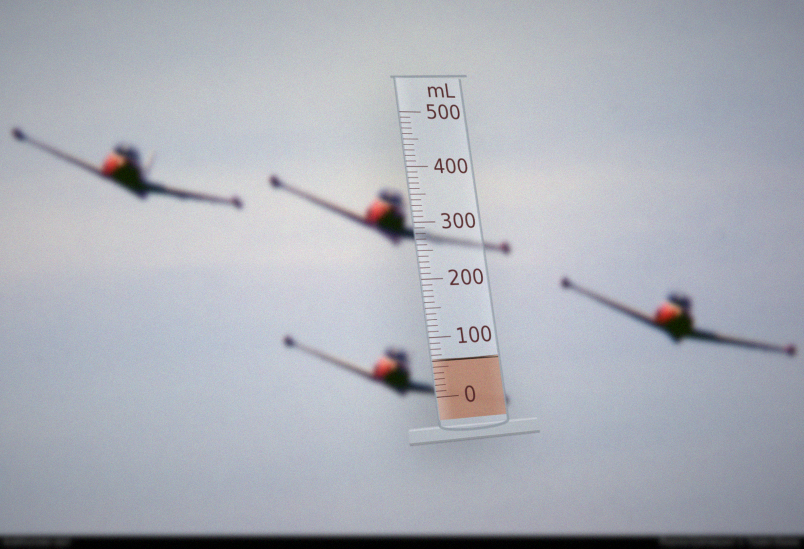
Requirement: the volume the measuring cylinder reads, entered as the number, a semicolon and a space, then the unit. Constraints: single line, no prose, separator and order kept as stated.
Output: 60; mL
